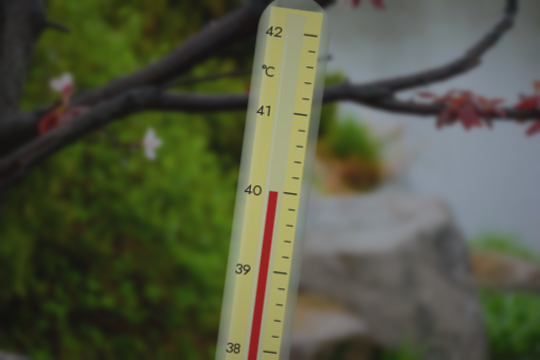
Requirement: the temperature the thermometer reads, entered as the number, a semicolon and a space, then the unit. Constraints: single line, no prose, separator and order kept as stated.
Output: 40; °C
